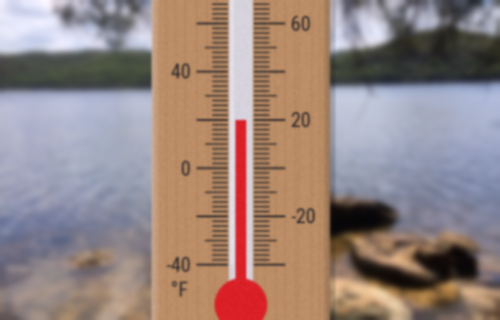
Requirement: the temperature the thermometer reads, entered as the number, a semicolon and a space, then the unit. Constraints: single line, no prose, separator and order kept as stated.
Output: 20; °F
